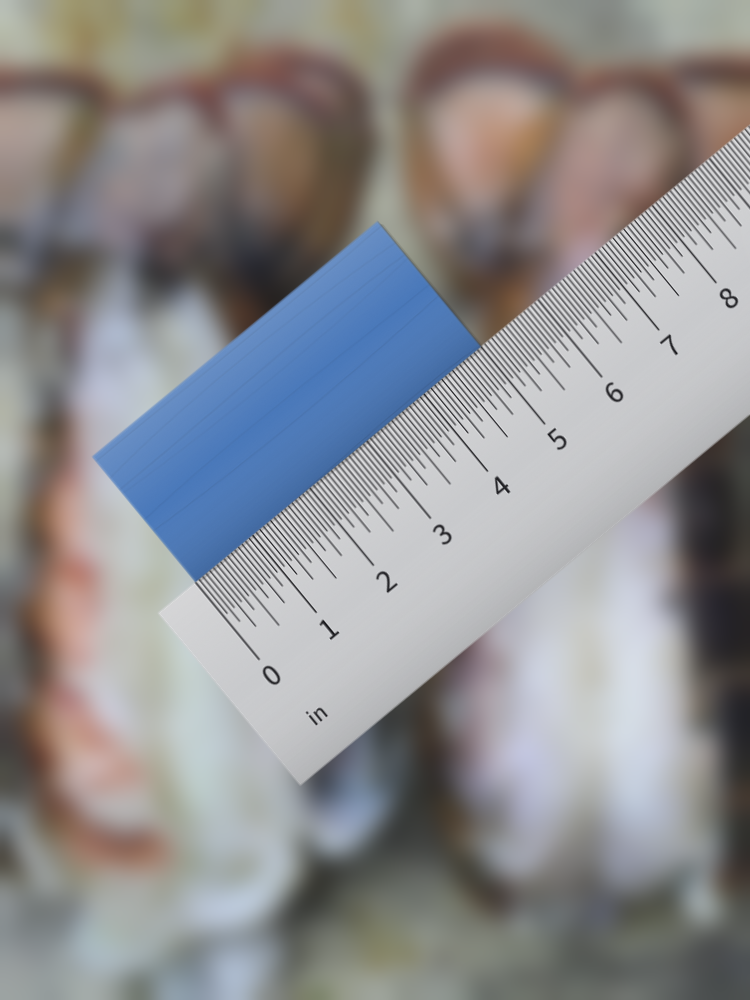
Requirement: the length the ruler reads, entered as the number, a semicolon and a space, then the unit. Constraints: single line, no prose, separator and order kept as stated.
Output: 5; in
